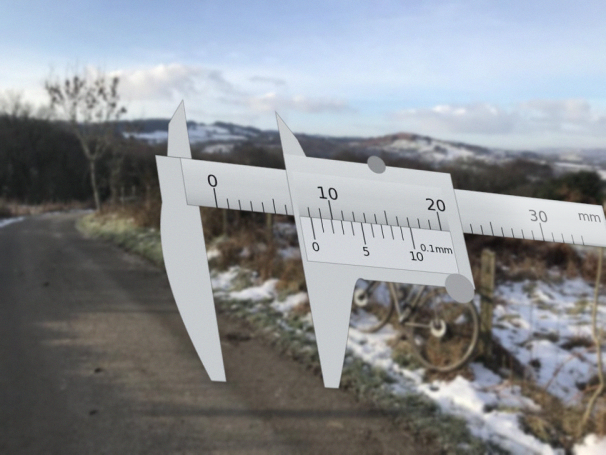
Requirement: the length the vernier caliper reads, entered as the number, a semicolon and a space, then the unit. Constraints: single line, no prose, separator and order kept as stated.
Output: 8.1; mm
